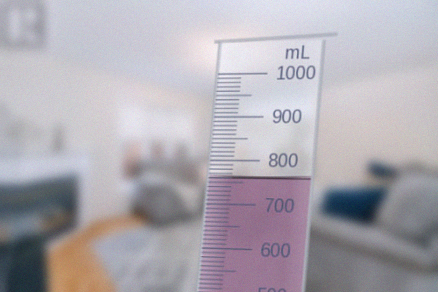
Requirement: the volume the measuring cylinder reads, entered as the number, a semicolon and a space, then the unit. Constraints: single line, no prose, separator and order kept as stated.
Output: 760; mL
